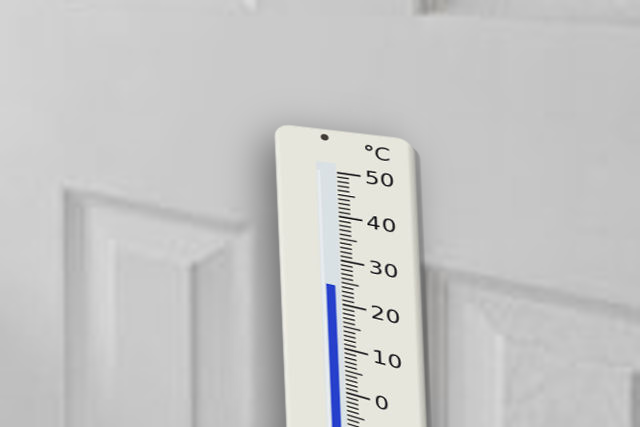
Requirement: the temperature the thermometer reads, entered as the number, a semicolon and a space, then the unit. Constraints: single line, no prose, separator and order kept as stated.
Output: 24; °C
